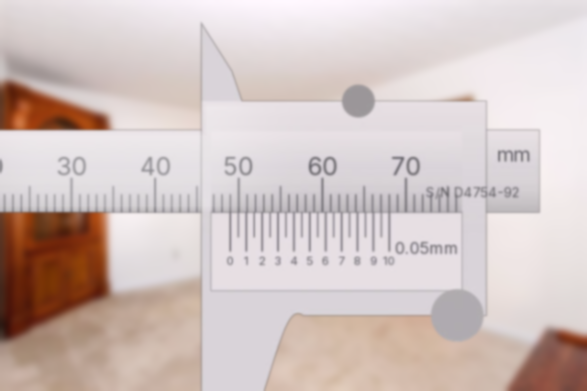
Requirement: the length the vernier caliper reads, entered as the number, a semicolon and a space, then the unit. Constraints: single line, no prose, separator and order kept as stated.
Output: 49.0; mm
